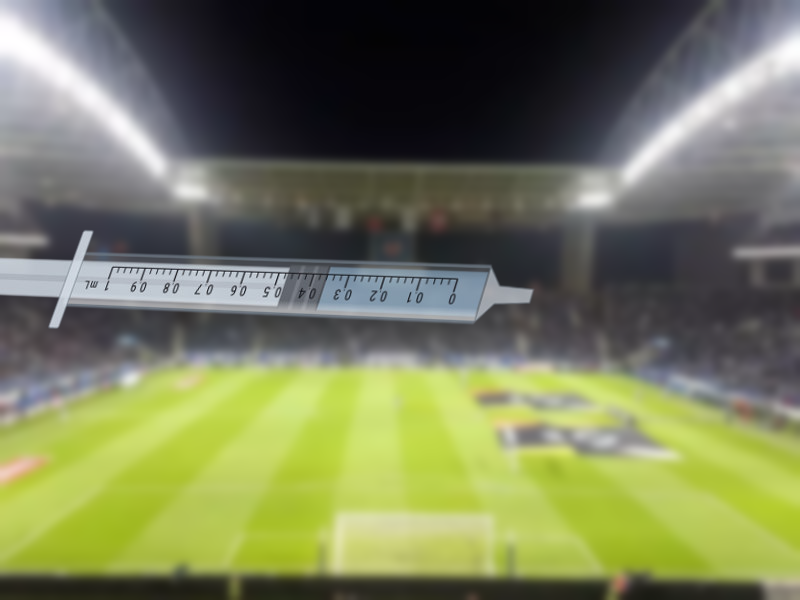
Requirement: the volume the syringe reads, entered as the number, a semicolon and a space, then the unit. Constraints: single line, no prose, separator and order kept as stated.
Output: 0.36; mL
